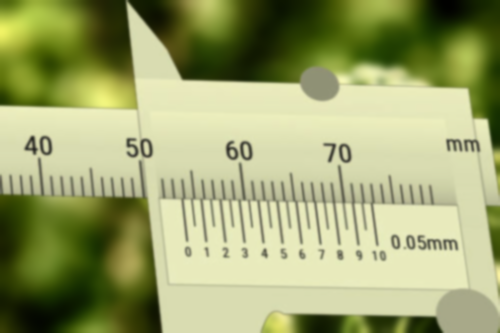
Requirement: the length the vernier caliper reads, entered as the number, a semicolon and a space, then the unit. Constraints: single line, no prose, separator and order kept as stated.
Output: 53.8; mm
